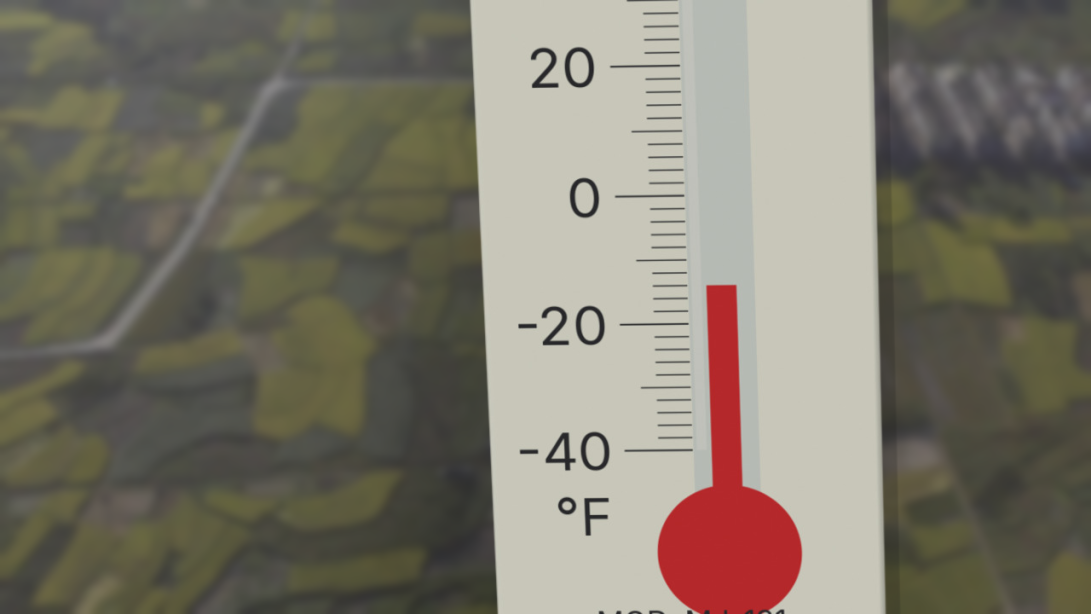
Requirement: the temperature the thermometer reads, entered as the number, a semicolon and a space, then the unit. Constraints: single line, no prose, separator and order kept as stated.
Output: -14; °F
